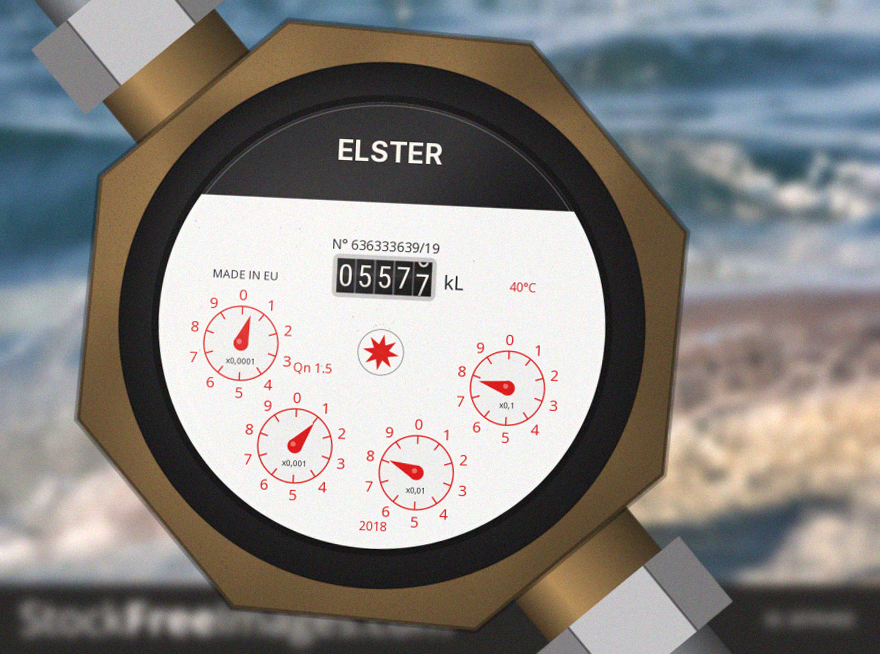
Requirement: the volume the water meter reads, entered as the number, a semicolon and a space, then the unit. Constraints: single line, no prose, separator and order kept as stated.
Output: 5576.7810; kL
